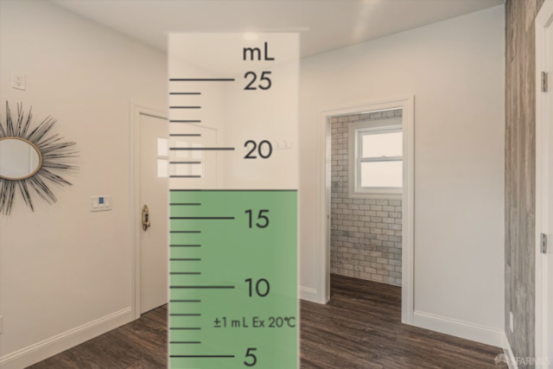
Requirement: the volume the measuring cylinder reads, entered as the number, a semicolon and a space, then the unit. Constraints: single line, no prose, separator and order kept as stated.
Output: 17; mL
